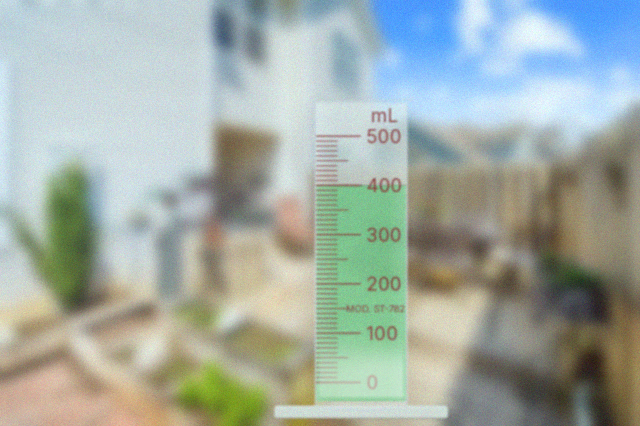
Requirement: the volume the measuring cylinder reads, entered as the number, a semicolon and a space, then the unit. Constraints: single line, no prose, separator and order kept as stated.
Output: 400; mL
